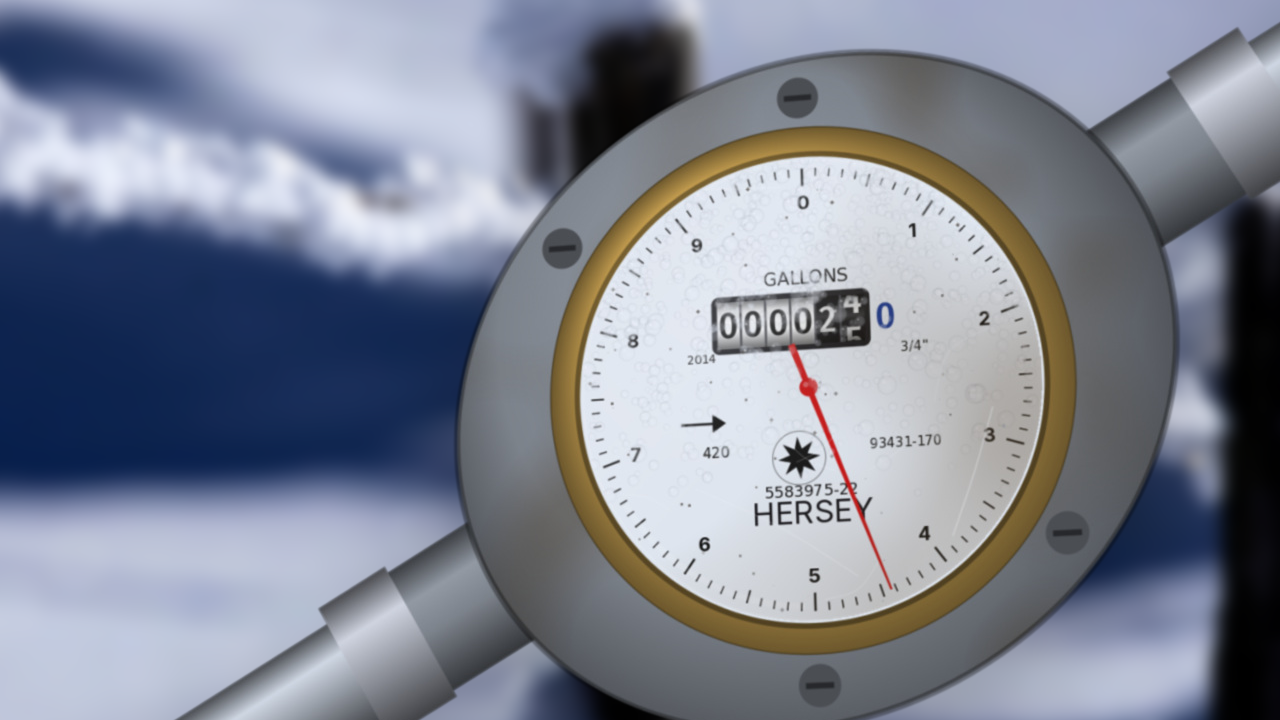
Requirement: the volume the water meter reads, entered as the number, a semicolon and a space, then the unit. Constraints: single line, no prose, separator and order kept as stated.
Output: 244.4; gal
